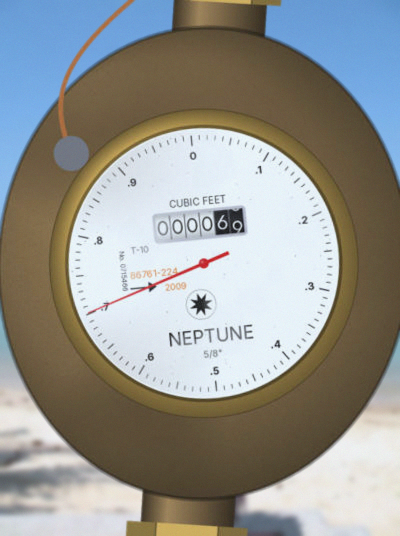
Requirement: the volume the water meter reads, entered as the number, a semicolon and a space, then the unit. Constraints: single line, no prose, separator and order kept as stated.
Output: 68.70; ft³
